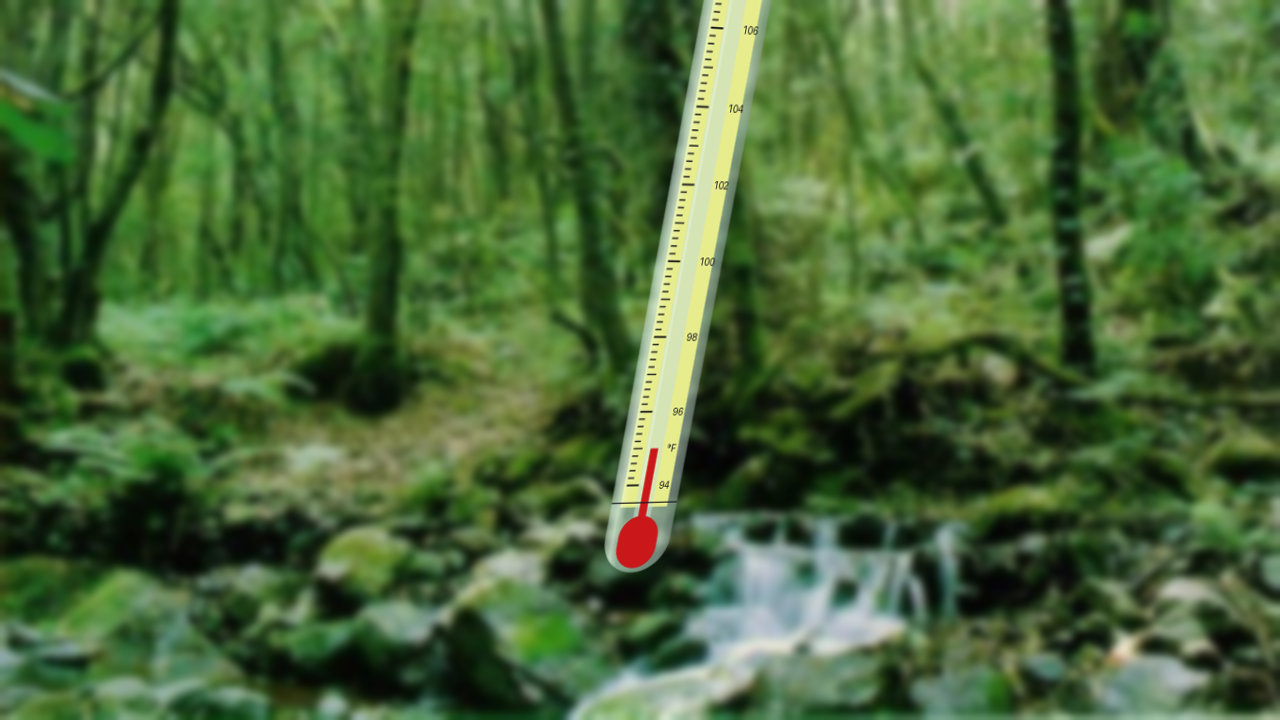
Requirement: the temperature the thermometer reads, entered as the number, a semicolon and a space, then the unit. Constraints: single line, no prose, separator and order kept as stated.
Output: 95; °F
